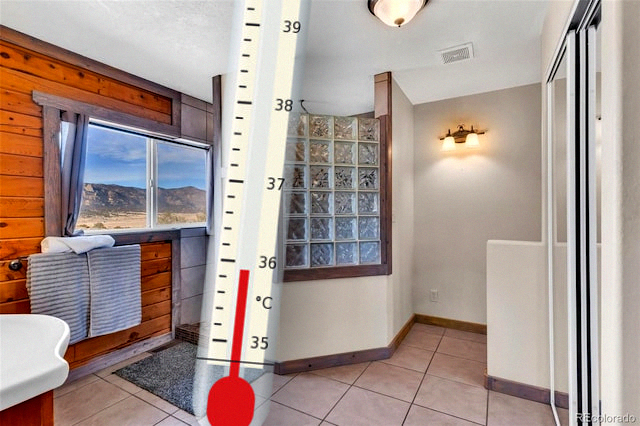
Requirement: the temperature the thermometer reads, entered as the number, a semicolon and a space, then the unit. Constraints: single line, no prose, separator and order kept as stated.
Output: 35.9; °C
